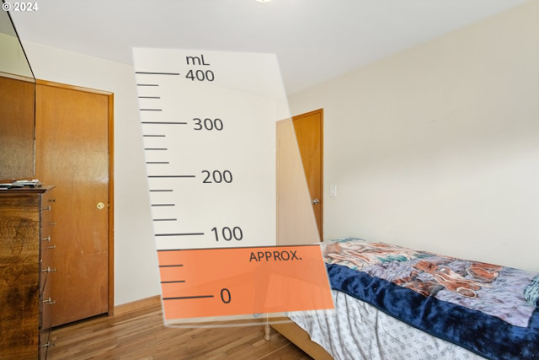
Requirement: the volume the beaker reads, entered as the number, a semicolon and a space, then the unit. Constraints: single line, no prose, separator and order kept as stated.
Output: 75; mL
